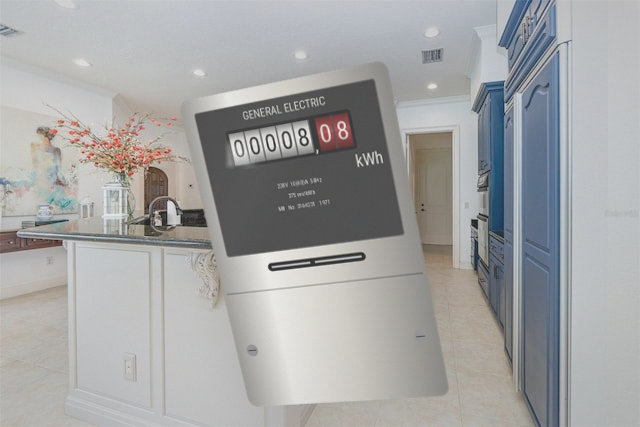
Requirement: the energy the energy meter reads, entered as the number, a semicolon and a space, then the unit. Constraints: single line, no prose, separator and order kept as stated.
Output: 8.08; kWh
